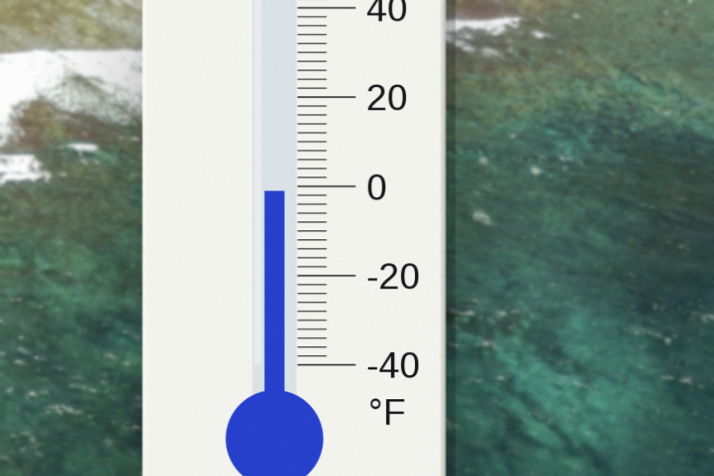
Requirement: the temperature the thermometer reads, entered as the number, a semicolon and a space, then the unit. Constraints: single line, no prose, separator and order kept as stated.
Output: -1; °F
